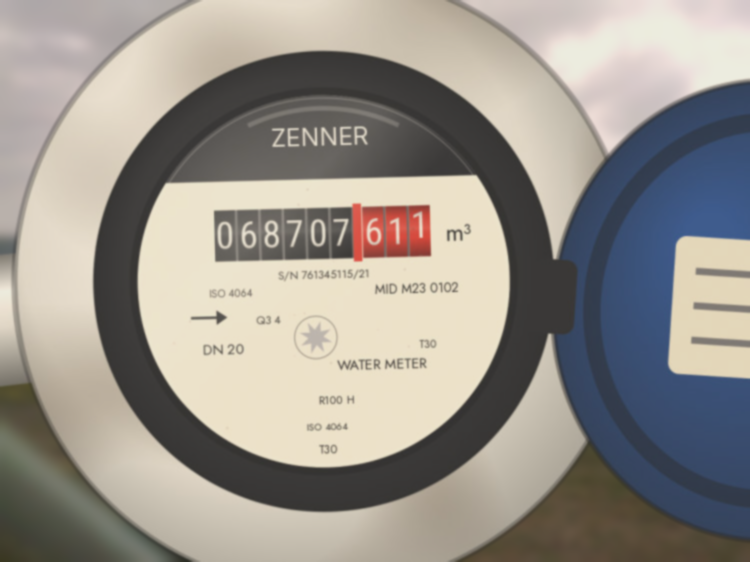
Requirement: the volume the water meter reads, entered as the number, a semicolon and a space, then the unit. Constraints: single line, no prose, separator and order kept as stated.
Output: 68707.611; m³
